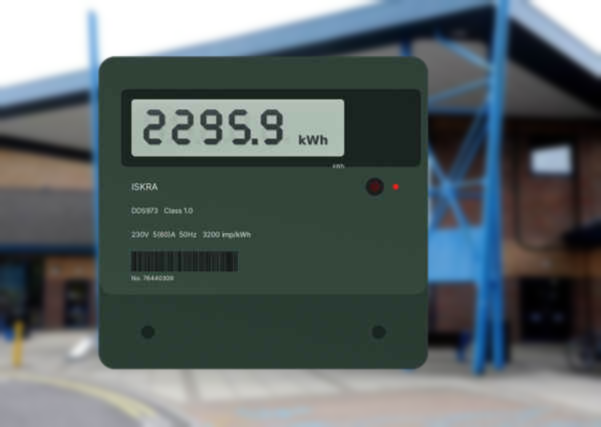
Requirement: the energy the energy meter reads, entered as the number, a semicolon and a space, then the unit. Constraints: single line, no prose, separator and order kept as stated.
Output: 2295.9; kWh
